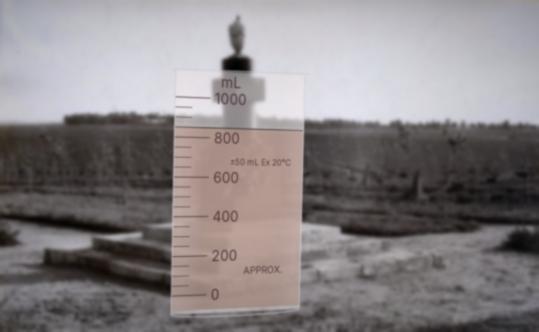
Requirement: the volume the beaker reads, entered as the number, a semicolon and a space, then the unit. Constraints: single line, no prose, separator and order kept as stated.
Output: 850; mL
